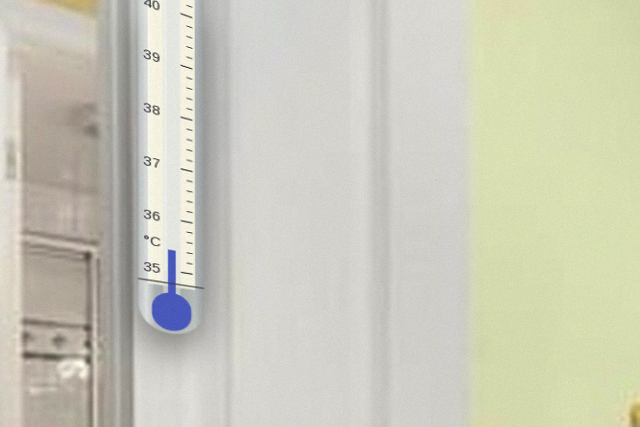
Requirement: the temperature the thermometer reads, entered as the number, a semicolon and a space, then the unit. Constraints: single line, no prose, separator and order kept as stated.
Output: 35.4; °C
